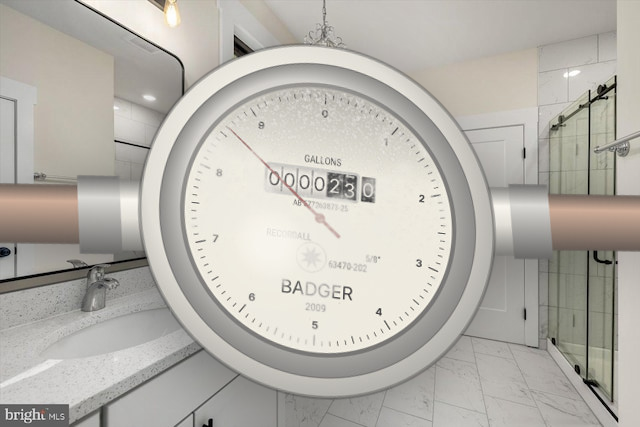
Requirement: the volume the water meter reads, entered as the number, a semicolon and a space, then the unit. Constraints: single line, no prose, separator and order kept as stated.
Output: 228.6; gal
